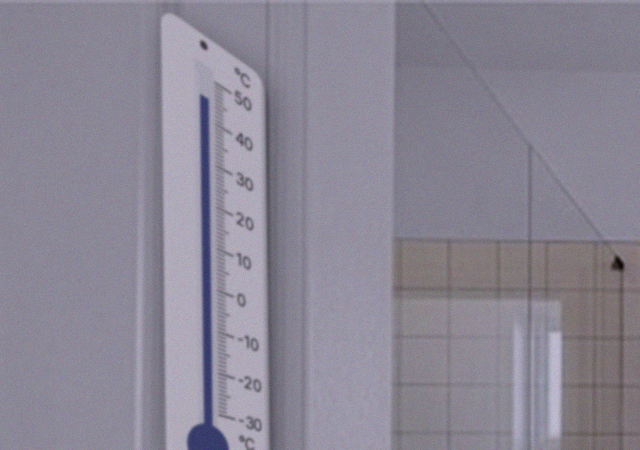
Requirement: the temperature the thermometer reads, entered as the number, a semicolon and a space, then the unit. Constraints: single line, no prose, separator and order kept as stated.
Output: 45; °C
